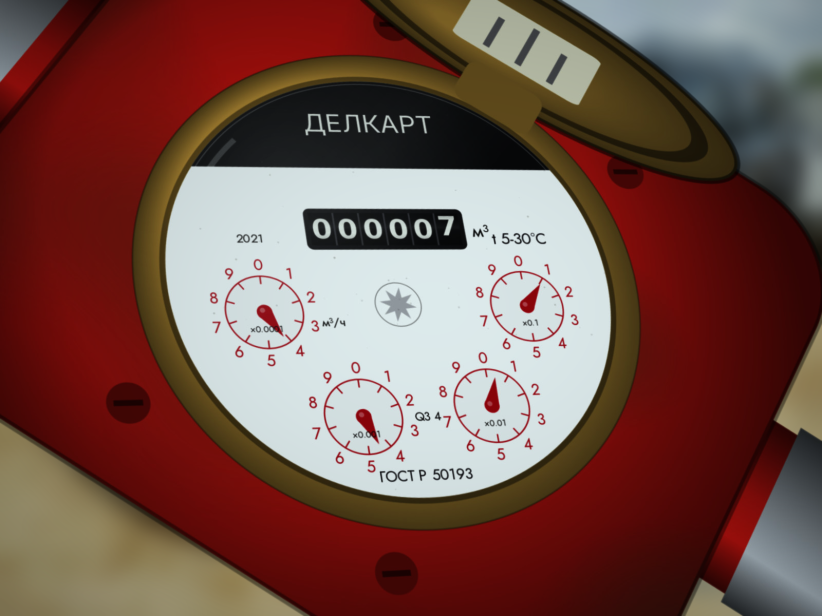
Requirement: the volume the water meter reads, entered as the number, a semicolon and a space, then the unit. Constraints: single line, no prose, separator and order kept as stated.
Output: 7.1044; m³
